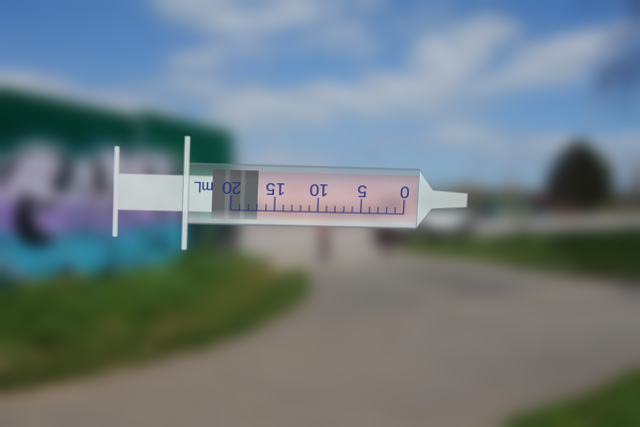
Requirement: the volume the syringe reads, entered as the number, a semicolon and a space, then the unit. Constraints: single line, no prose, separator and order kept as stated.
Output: 17; mL
